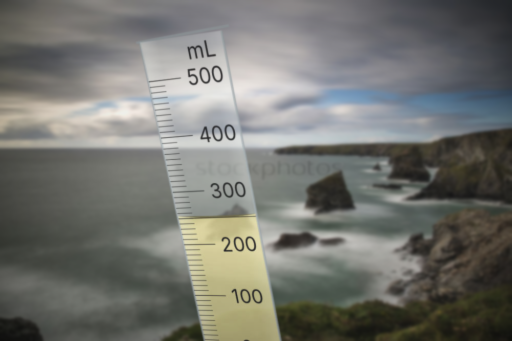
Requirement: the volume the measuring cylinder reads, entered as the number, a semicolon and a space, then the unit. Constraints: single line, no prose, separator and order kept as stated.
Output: 250; mL
